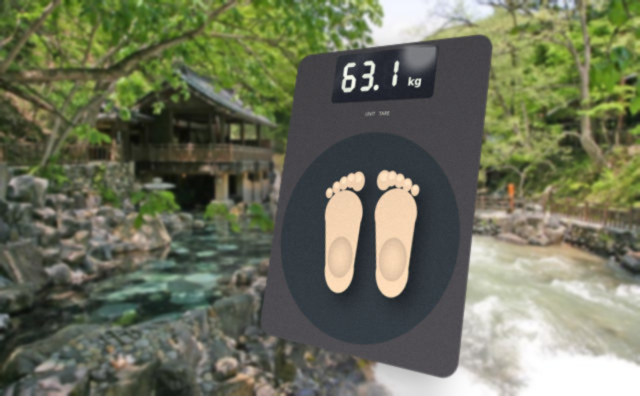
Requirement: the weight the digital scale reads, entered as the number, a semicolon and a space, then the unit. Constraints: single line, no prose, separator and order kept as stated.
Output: 63.1; kg
